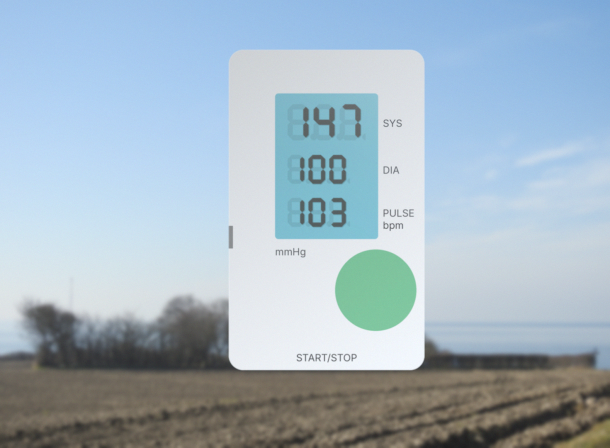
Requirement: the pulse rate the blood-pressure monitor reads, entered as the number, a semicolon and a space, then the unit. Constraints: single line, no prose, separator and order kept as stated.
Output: 103; bpm
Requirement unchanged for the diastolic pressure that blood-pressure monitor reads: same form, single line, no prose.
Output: 100; mmHg
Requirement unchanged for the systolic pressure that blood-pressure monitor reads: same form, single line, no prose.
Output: 147; mmHg
